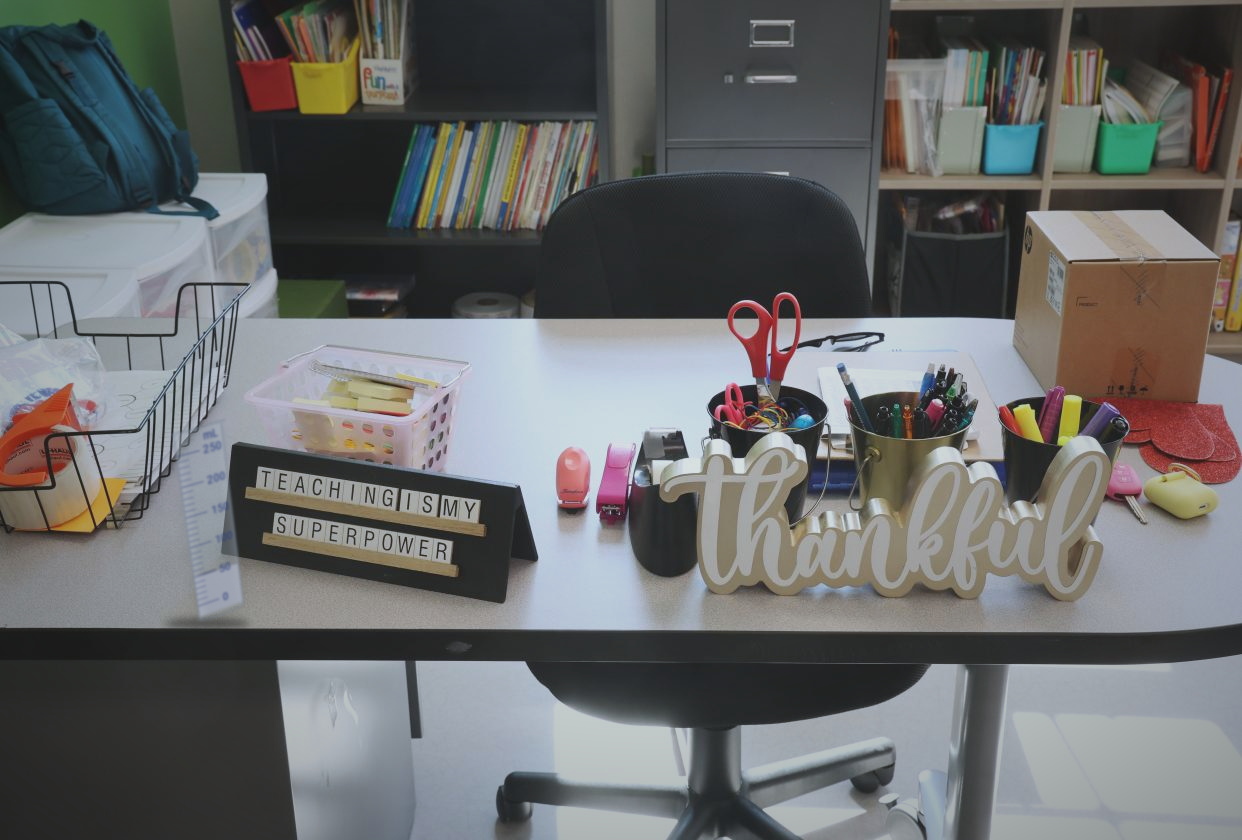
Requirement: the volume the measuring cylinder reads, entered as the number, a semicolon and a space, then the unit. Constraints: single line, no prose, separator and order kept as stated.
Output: 50; mL
